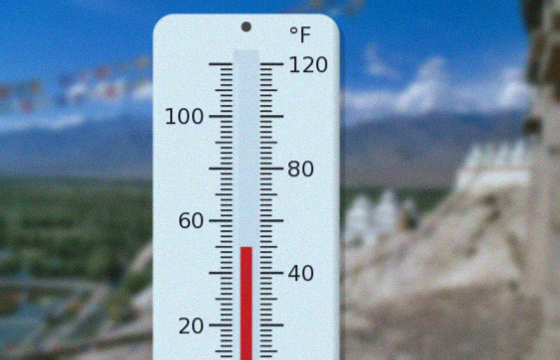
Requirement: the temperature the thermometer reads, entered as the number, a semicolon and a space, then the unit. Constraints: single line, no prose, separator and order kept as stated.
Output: 50; °F
